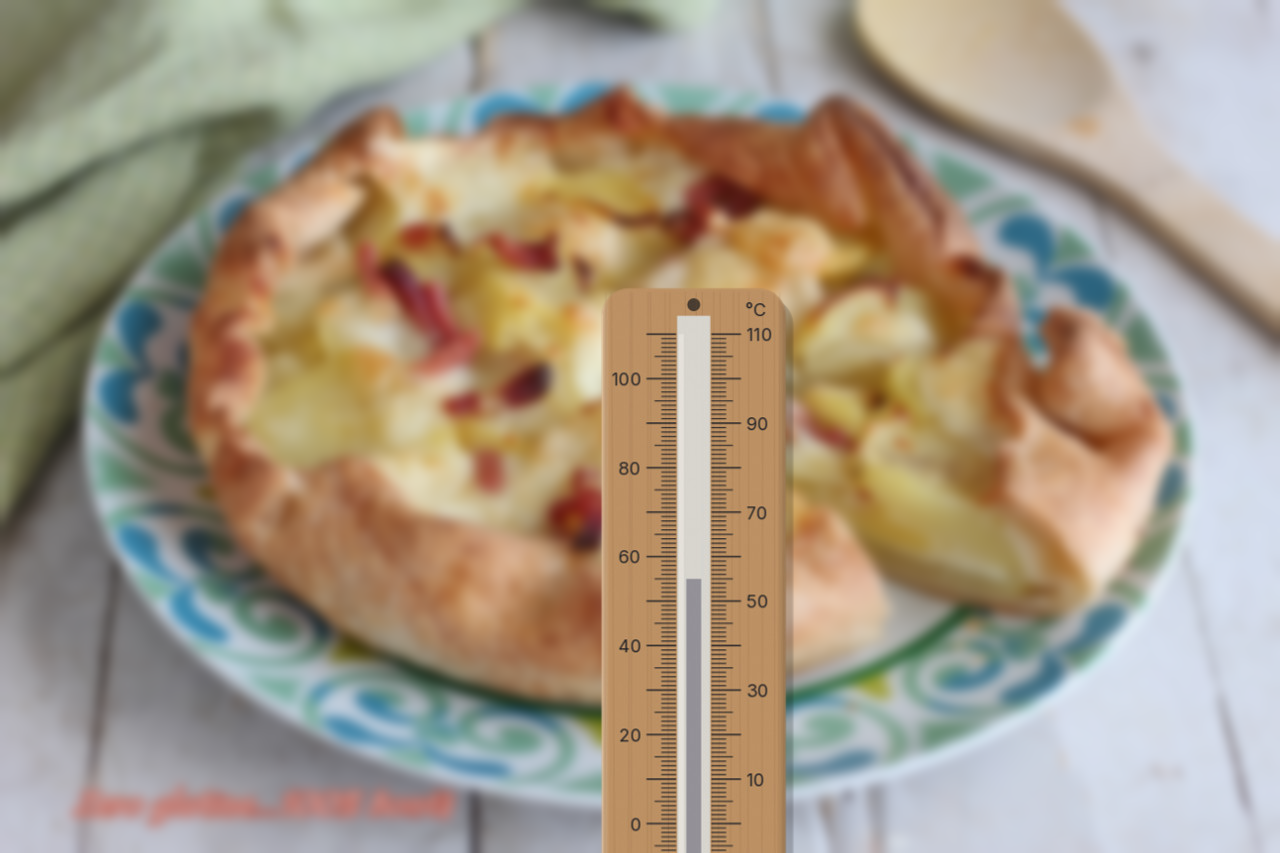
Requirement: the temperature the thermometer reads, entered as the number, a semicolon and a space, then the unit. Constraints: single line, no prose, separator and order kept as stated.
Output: 55; °C
